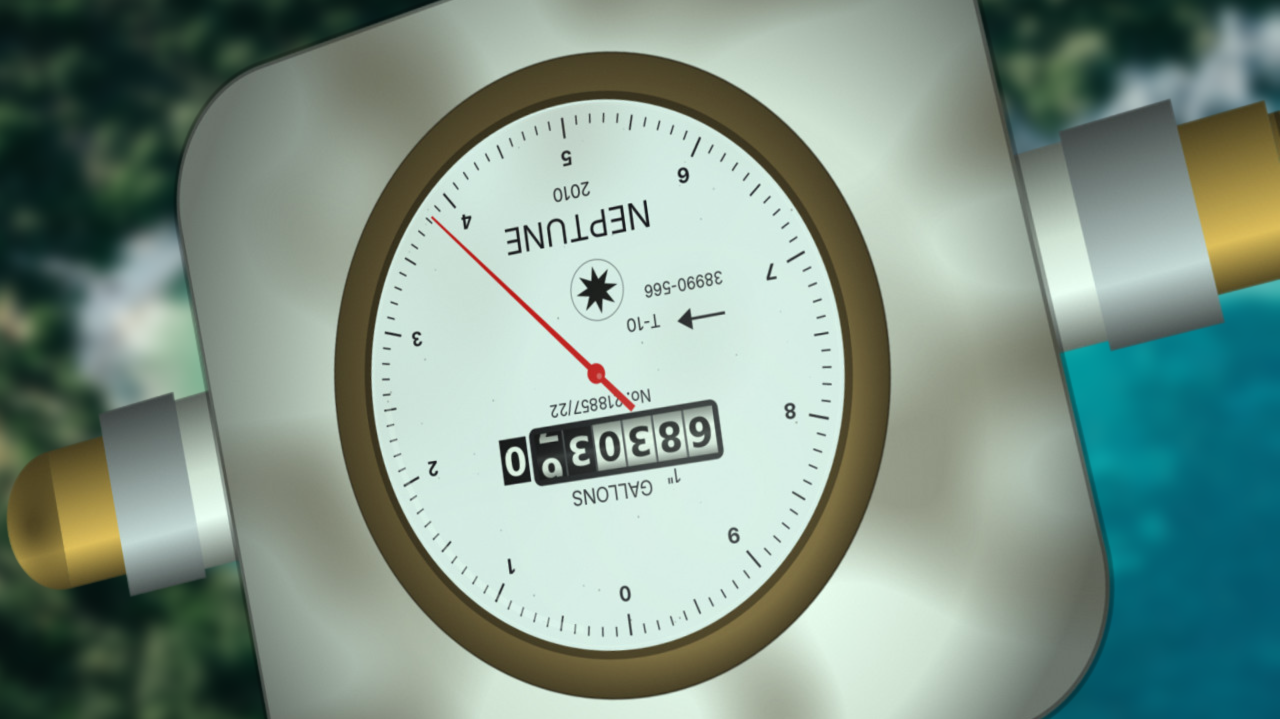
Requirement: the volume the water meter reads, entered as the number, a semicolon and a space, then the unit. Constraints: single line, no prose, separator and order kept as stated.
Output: 6830363.8; gal
